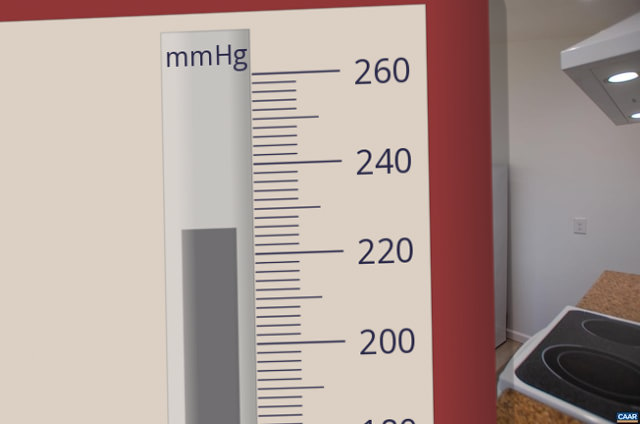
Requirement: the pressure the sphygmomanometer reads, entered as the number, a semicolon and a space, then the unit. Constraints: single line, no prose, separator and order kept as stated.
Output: 226; mmHg
